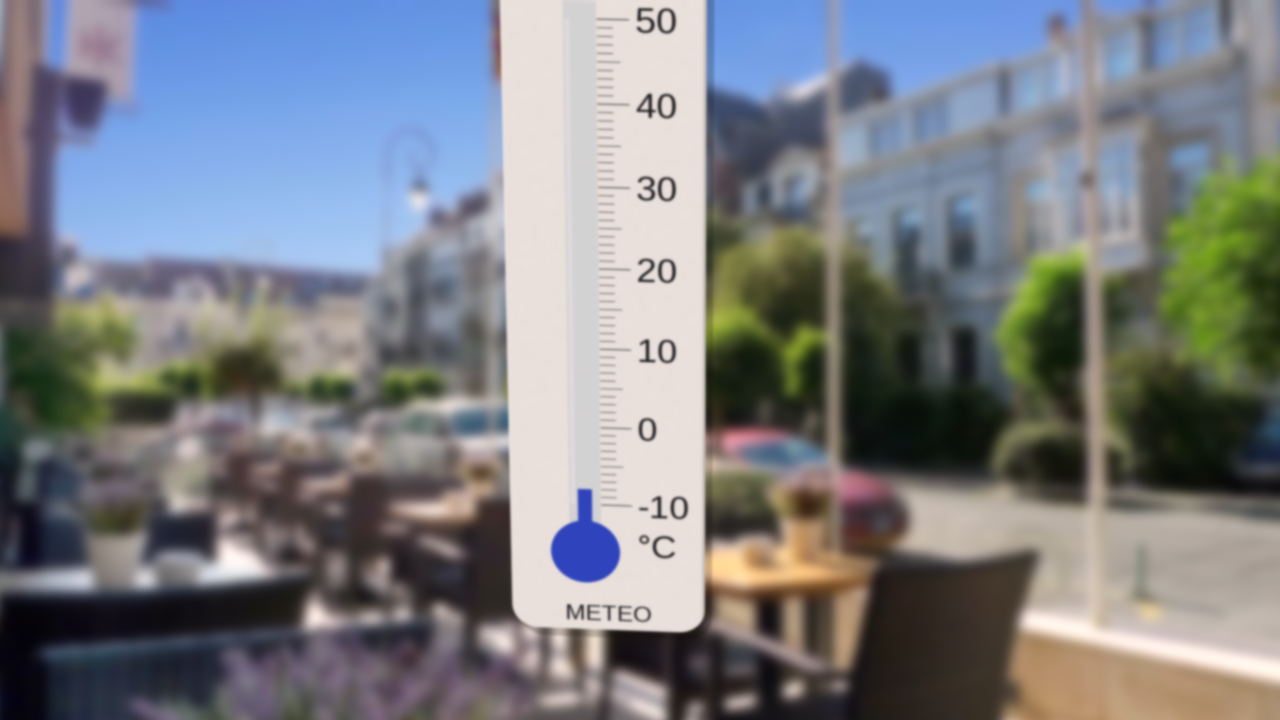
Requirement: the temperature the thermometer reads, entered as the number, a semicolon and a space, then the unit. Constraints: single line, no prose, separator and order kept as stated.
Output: -8; °C
